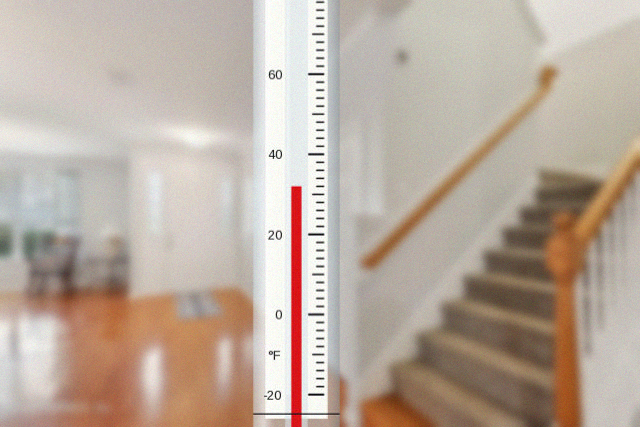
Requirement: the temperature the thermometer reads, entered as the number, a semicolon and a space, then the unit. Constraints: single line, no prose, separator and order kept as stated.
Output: 32; °F
